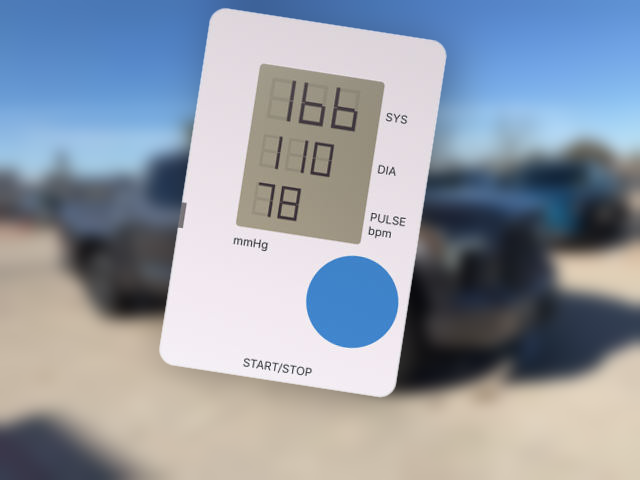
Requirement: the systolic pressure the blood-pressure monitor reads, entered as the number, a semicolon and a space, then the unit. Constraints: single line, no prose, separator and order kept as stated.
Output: 166; mmHg
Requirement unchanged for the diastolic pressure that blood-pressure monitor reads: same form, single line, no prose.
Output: 110; mmHg
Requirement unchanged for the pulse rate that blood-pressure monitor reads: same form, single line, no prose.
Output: 78; bpm
